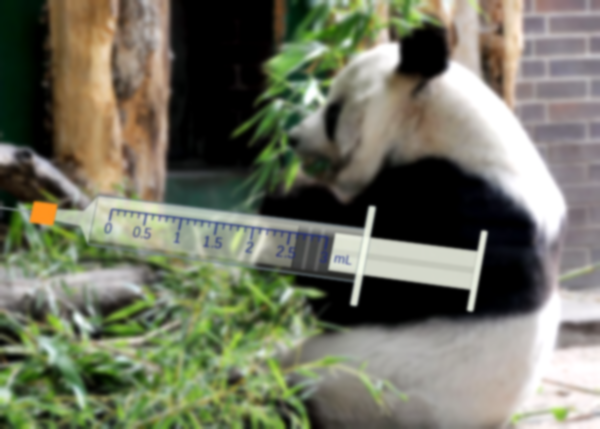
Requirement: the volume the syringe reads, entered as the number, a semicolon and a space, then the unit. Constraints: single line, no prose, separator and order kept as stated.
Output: 2.6; mL
